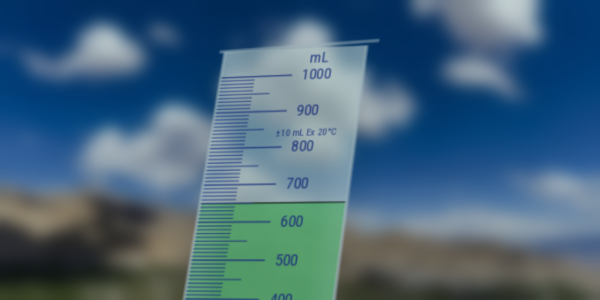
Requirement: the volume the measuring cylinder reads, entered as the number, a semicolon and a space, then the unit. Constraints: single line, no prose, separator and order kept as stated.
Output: 650; mL
